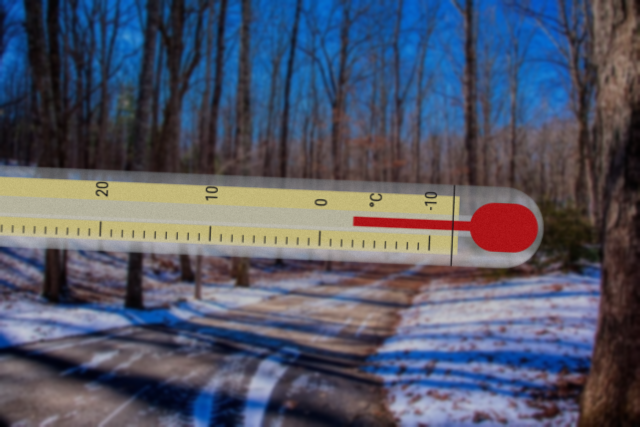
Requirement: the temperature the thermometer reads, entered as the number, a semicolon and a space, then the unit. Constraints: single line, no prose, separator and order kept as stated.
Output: -3; °C
